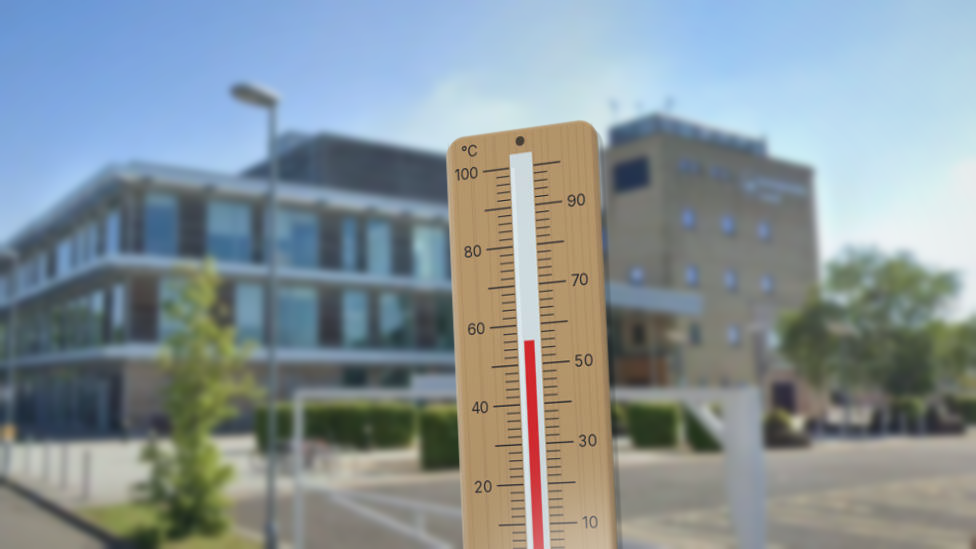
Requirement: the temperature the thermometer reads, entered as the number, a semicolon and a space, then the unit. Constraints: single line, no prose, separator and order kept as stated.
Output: 56; °C
